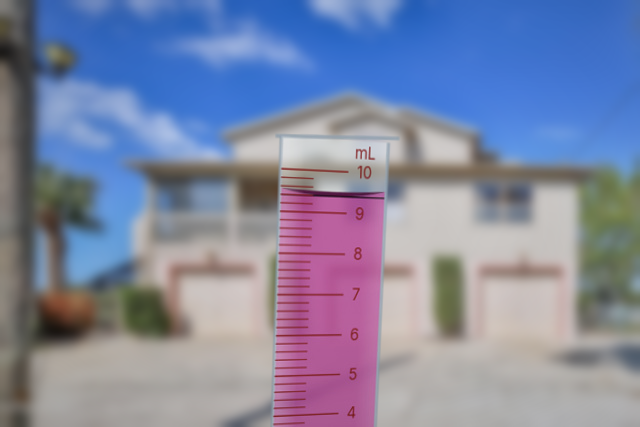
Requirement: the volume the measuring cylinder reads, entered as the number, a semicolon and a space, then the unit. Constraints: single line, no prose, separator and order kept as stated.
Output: 9.4; mL
